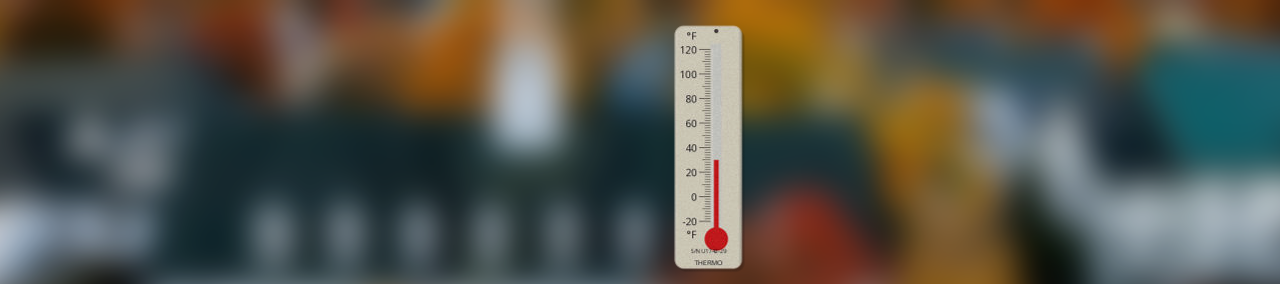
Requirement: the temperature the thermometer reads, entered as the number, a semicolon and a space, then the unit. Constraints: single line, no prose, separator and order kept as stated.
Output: 30; °F
